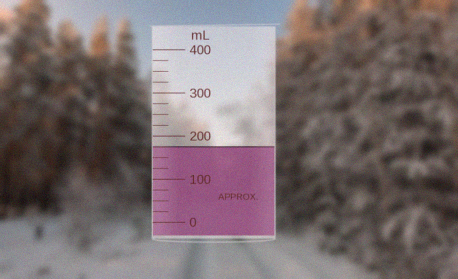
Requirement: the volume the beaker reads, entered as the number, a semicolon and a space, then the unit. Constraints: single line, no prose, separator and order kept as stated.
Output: 175; mL
